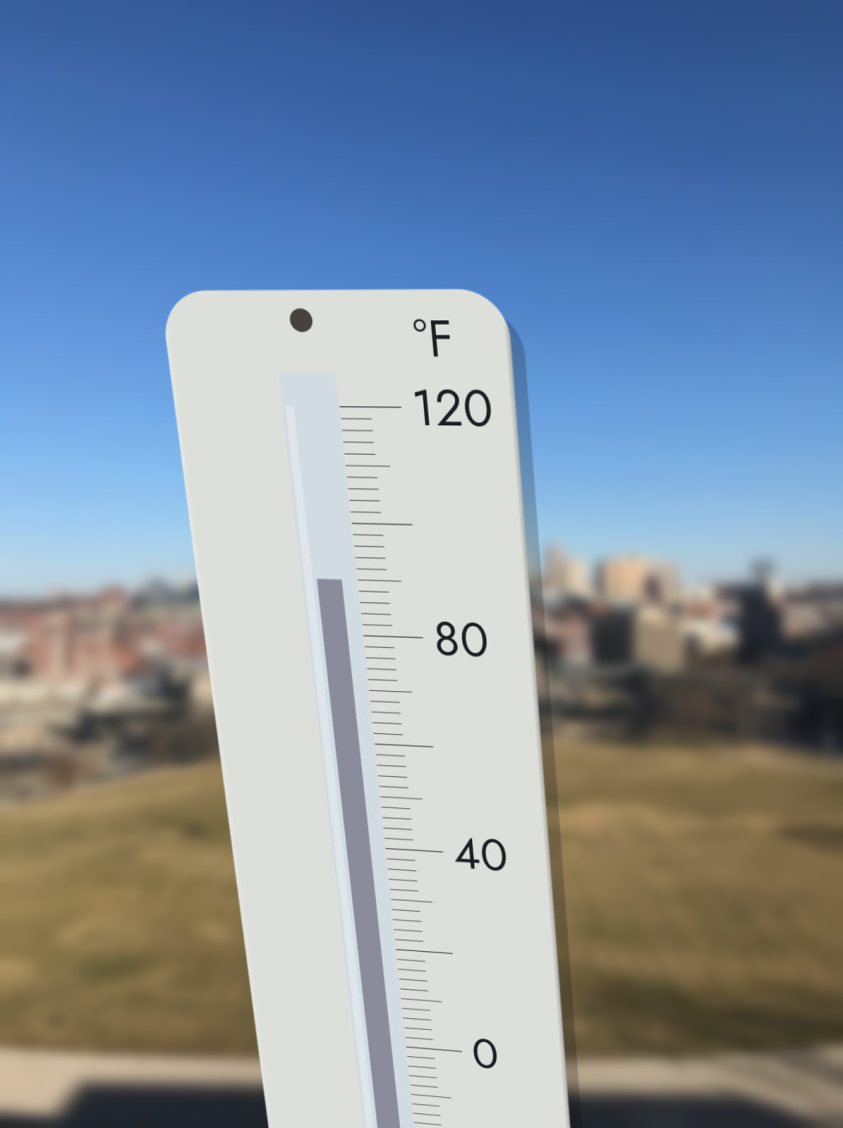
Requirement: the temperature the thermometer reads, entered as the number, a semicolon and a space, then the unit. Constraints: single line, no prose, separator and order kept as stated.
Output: 90; °F
